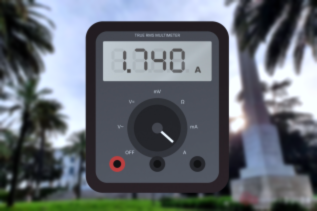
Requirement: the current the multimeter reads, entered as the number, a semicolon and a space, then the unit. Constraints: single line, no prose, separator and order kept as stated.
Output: 1.740; A
